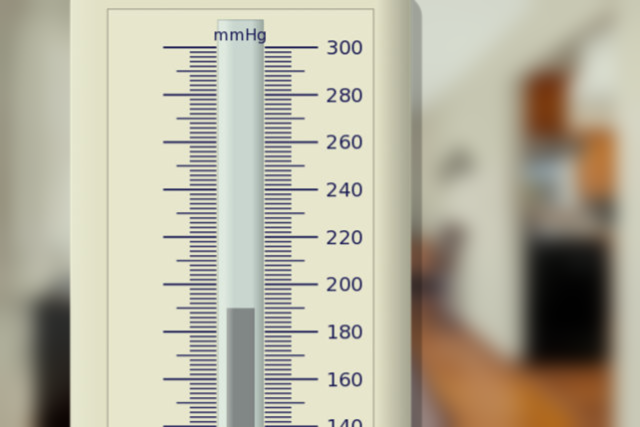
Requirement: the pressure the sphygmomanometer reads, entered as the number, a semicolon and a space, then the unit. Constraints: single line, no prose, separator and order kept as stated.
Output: 190; mmHg
